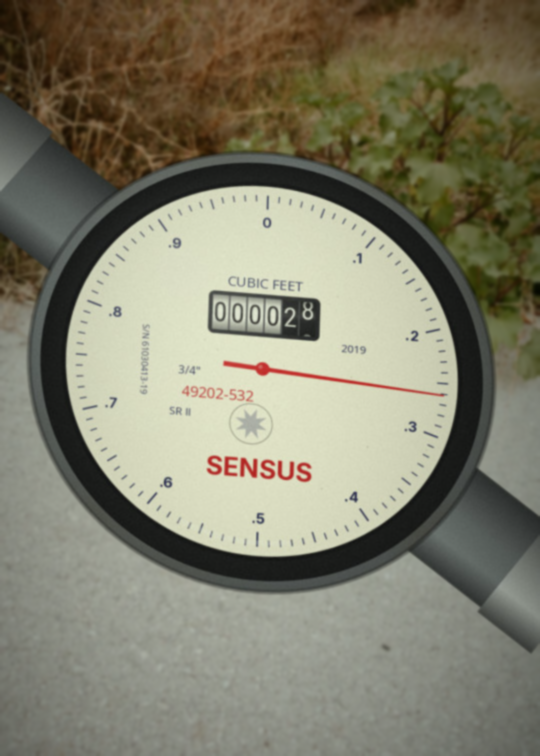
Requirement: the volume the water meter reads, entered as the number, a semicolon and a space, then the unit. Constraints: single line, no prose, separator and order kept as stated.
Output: 28.26; ft³
